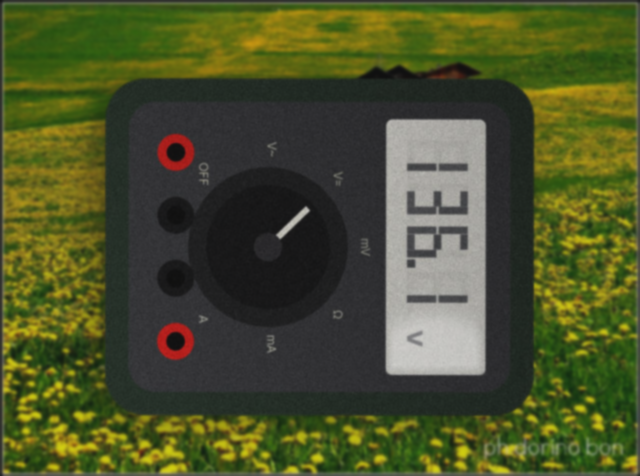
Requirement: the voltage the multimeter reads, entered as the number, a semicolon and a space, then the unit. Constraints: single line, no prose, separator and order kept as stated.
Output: 136.1; V
